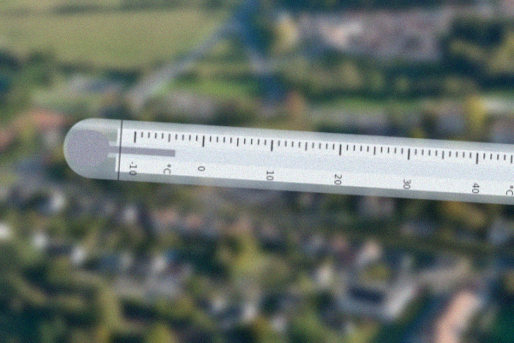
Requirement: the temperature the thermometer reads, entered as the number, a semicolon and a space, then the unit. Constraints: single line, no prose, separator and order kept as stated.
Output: -4; °C
